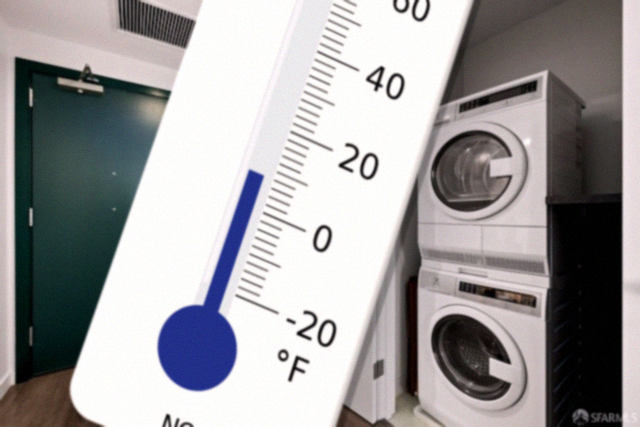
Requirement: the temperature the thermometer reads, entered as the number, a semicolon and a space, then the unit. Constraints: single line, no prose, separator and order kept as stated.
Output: 8; °F
